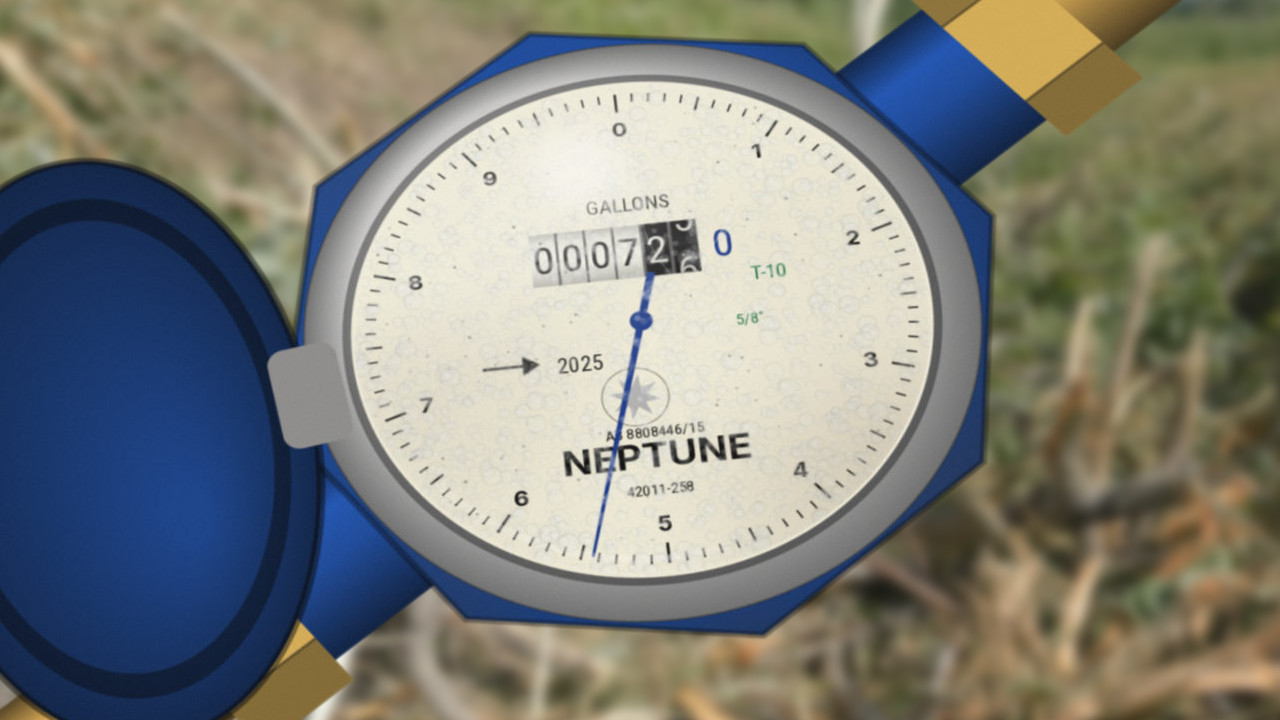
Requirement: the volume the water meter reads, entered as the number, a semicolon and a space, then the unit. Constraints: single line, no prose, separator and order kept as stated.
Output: 7255.4; gal
